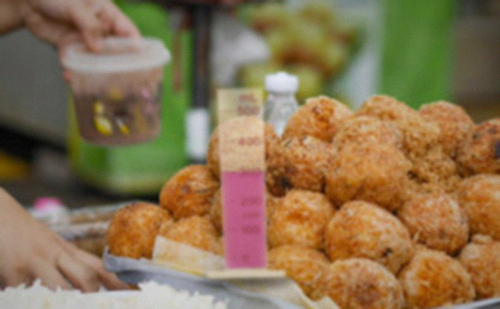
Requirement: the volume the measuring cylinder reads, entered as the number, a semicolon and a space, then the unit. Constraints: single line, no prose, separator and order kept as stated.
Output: 300; mL
